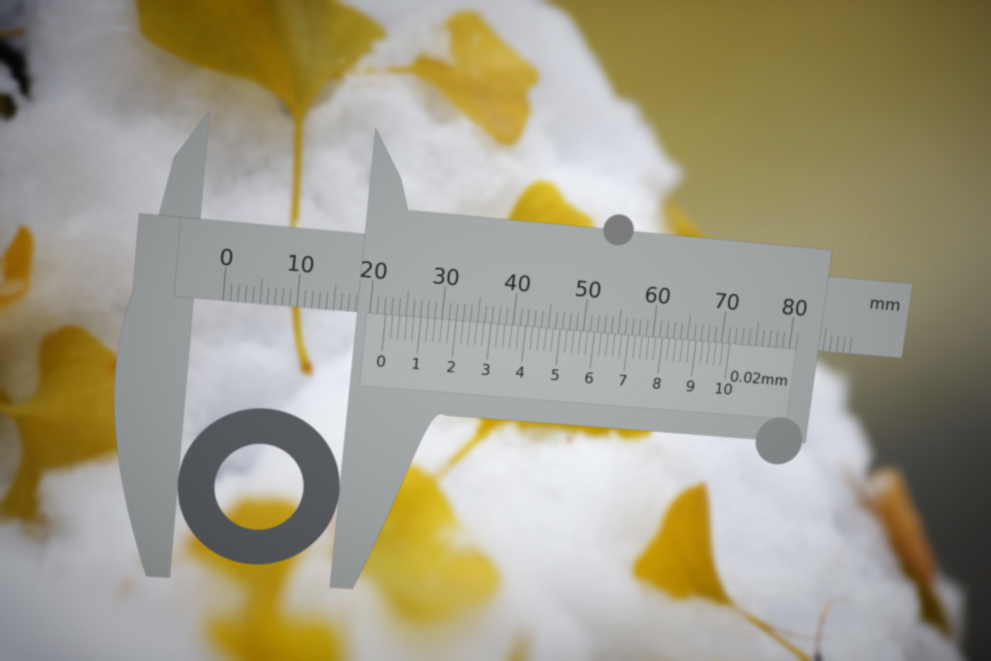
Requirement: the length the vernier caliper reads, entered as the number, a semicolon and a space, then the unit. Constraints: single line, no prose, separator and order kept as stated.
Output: 22.2; mm
